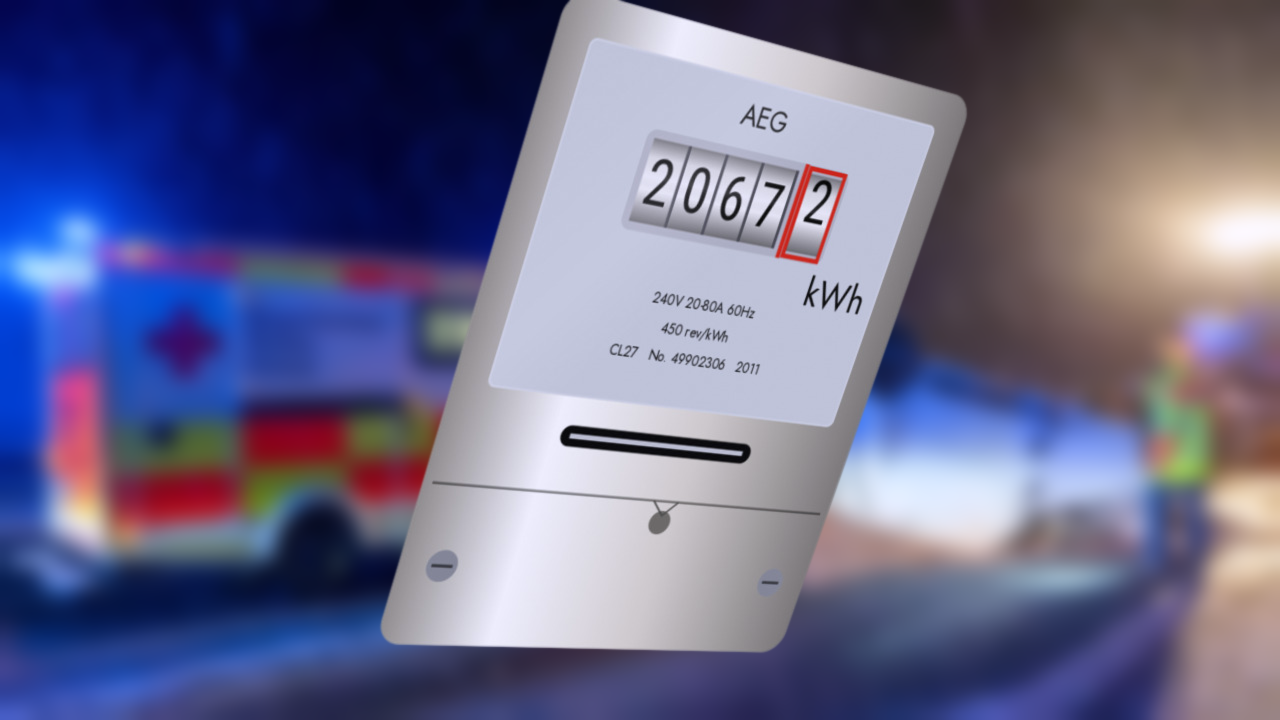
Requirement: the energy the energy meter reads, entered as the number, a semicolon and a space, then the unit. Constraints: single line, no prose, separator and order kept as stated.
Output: 2067.2; kWh
